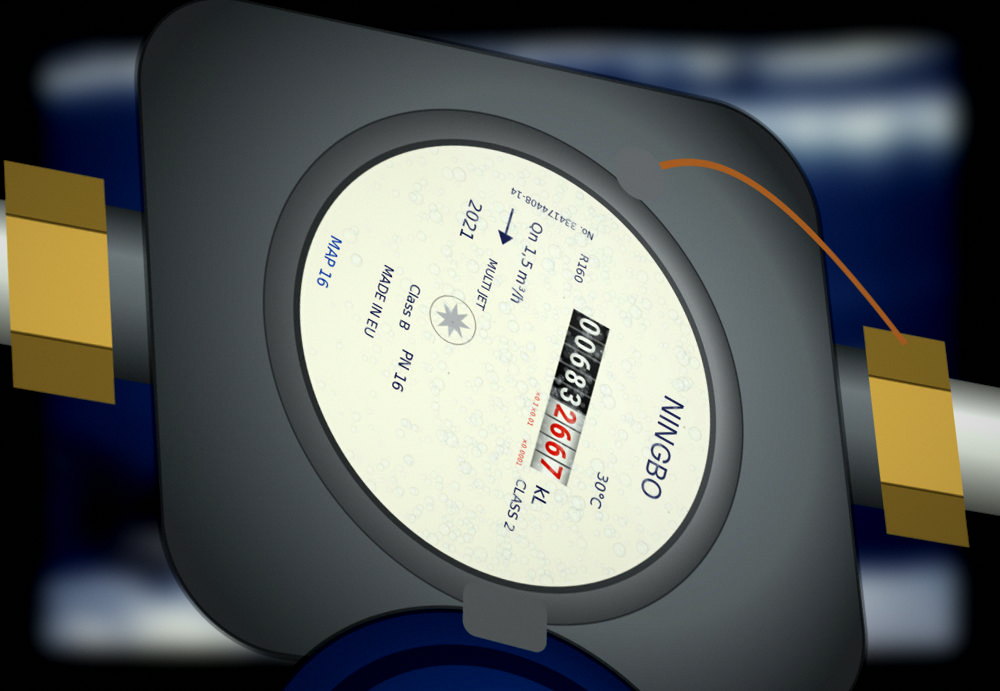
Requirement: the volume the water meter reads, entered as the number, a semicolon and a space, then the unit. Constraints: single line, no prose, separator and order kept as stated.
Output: 683.2667; kL
